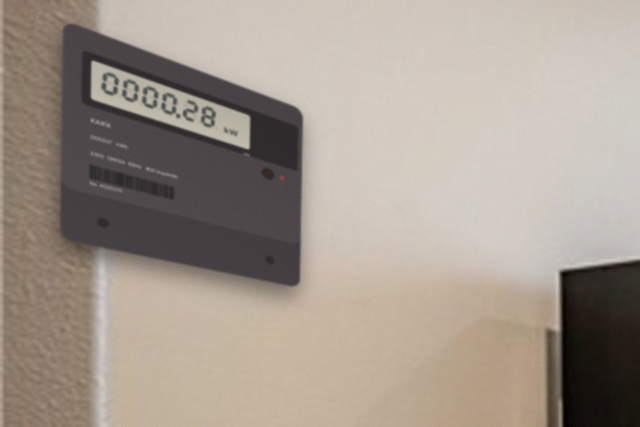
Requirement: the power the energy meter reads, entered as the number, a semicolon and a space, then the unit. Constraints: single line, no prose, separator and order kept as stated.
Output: 0.28; kW
